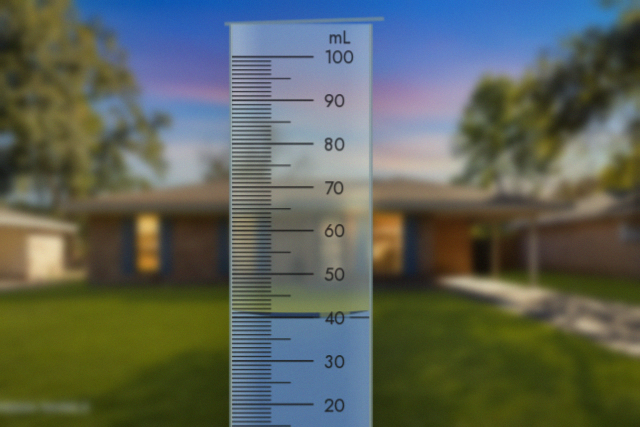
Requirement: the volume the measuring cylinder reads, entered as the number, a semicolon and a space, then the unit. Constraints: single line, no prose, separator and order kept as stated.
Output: 40; mL
